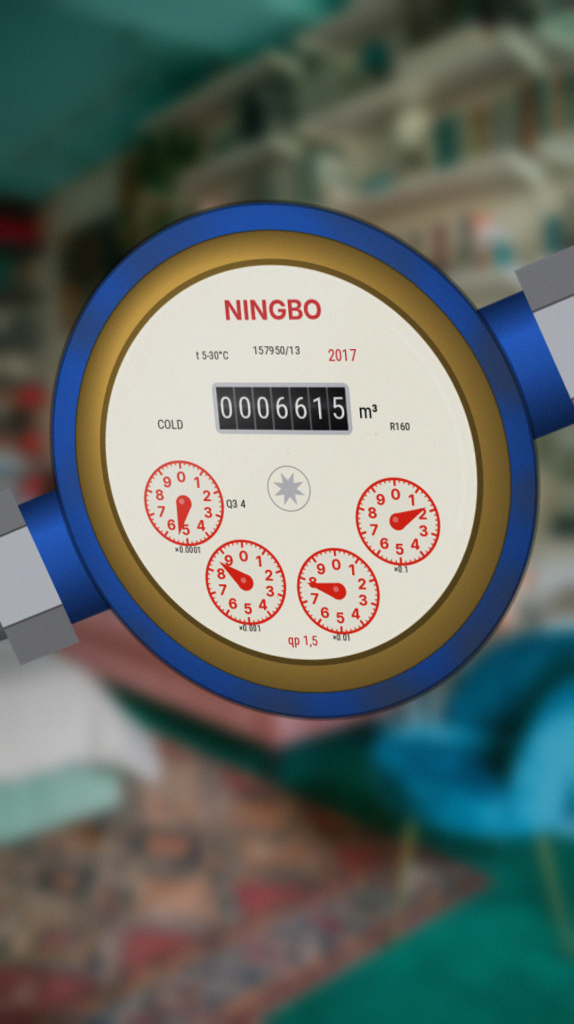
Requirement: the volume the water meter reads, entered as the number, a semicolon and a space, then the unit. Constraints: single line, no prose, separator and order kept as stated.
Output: 6615.1785; m³
